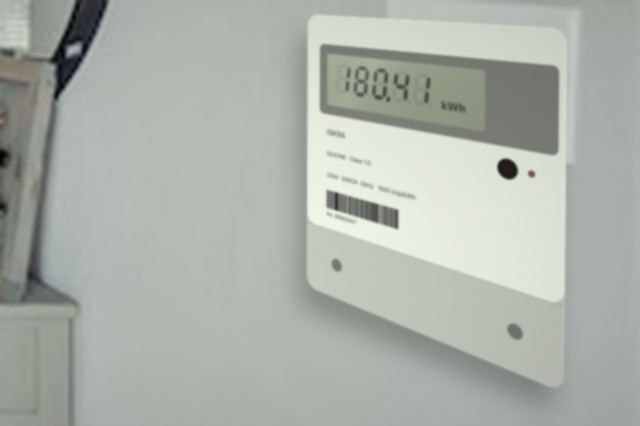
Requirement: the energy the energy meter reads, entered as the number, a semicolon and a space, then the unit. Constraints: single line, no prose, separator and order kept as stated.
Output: 180.41; kWh
